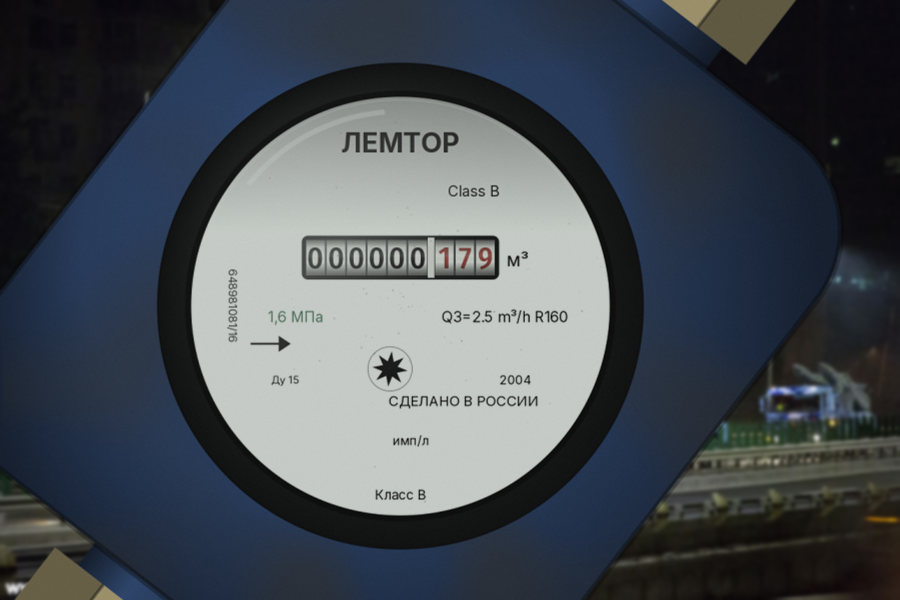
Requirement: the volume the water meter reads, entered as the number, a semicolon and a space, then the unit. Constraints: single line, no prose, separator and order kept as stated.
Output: 0.179; m³
